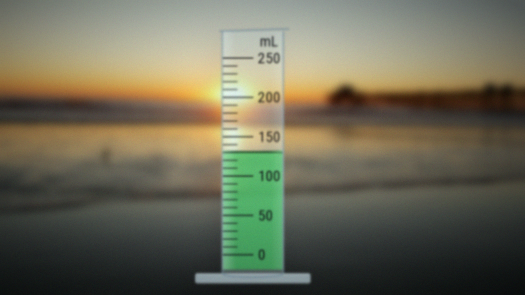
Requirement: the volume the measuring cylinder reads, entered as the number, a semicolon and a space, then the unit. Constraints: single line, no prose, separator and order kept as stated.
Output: 130; mL
